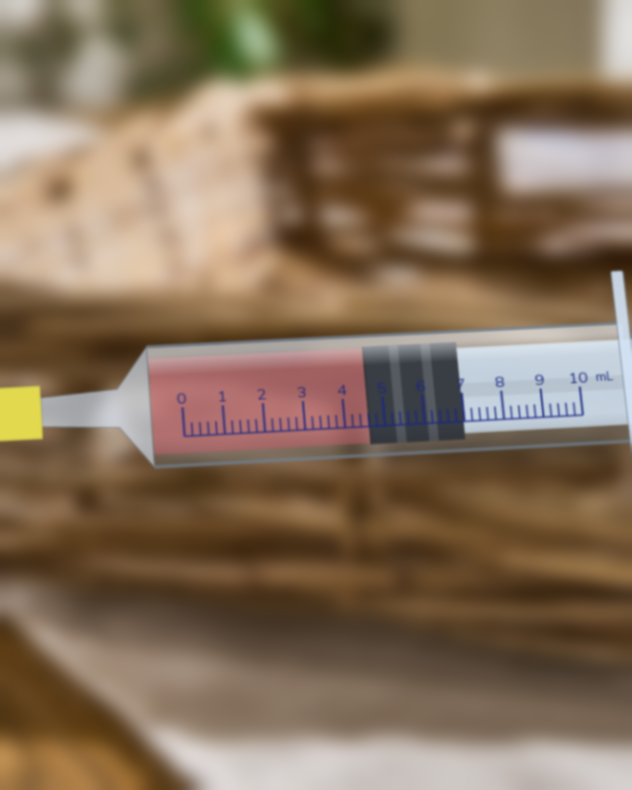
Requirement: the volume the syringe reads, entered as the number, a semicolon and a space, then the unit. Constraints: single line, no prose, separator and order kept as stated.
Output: 4.6; mL
